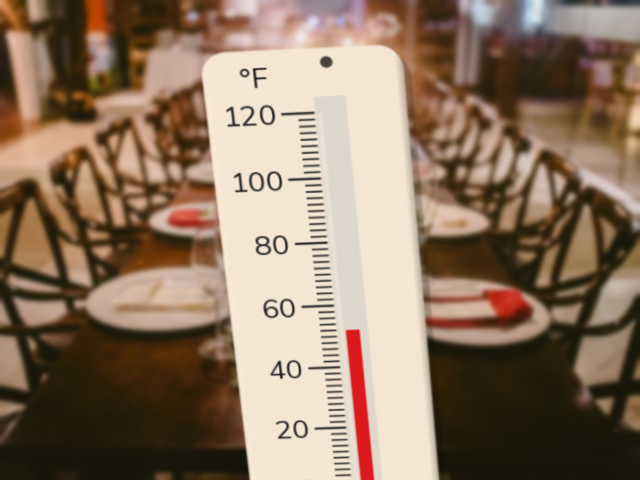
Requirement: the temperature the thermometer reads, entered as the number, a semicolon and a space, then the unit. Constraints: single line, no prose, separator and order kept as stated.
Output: 52; °F
